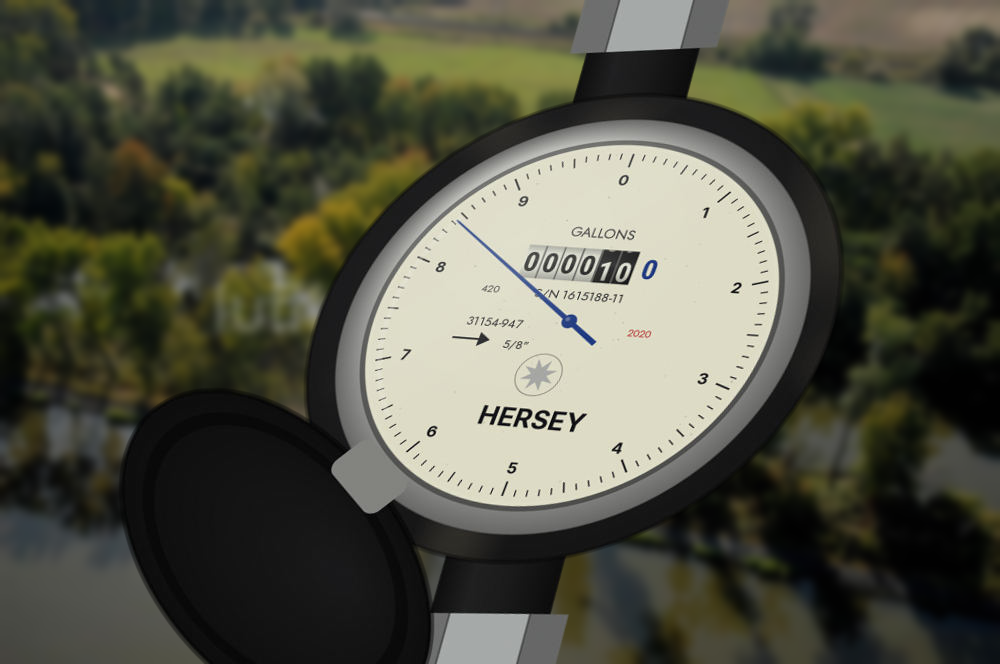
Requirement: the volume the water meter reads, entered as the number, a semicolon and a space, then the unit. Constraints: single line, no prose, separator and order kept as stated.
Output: 98.4; gal
